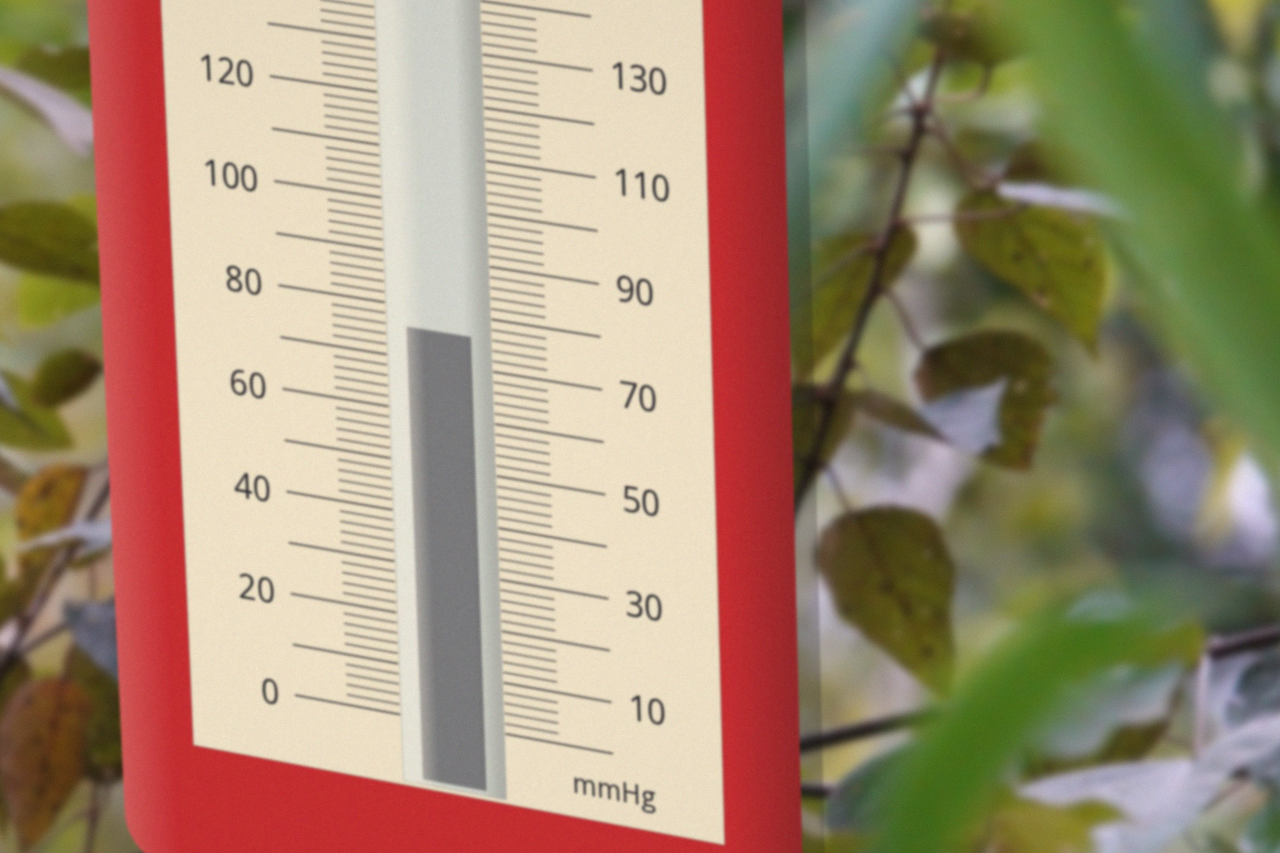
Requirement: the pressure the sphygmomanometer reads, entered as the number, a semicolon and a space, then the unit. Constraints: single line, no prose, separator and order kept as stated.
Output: 76; mmHg
